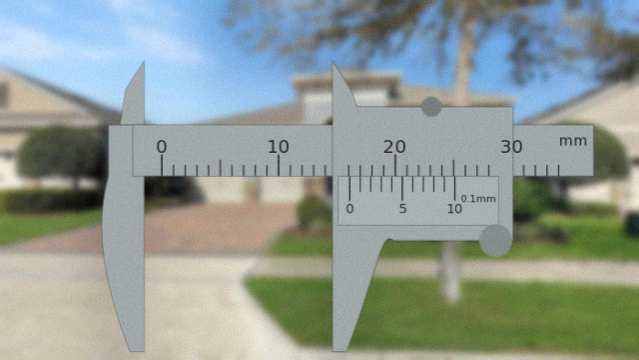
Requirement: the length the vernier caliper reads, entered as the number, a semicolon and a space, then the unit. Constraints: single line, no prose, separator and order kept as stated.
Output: 16.1; mm
